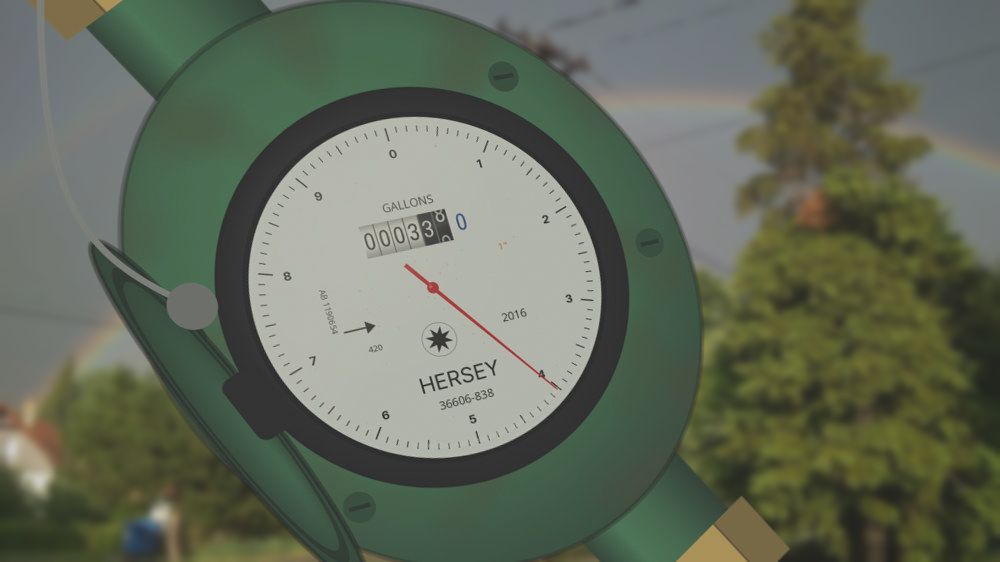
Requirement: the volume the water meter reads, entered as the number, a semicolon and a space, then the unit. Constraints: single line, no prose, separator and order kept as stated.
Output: 3384.0; gal
